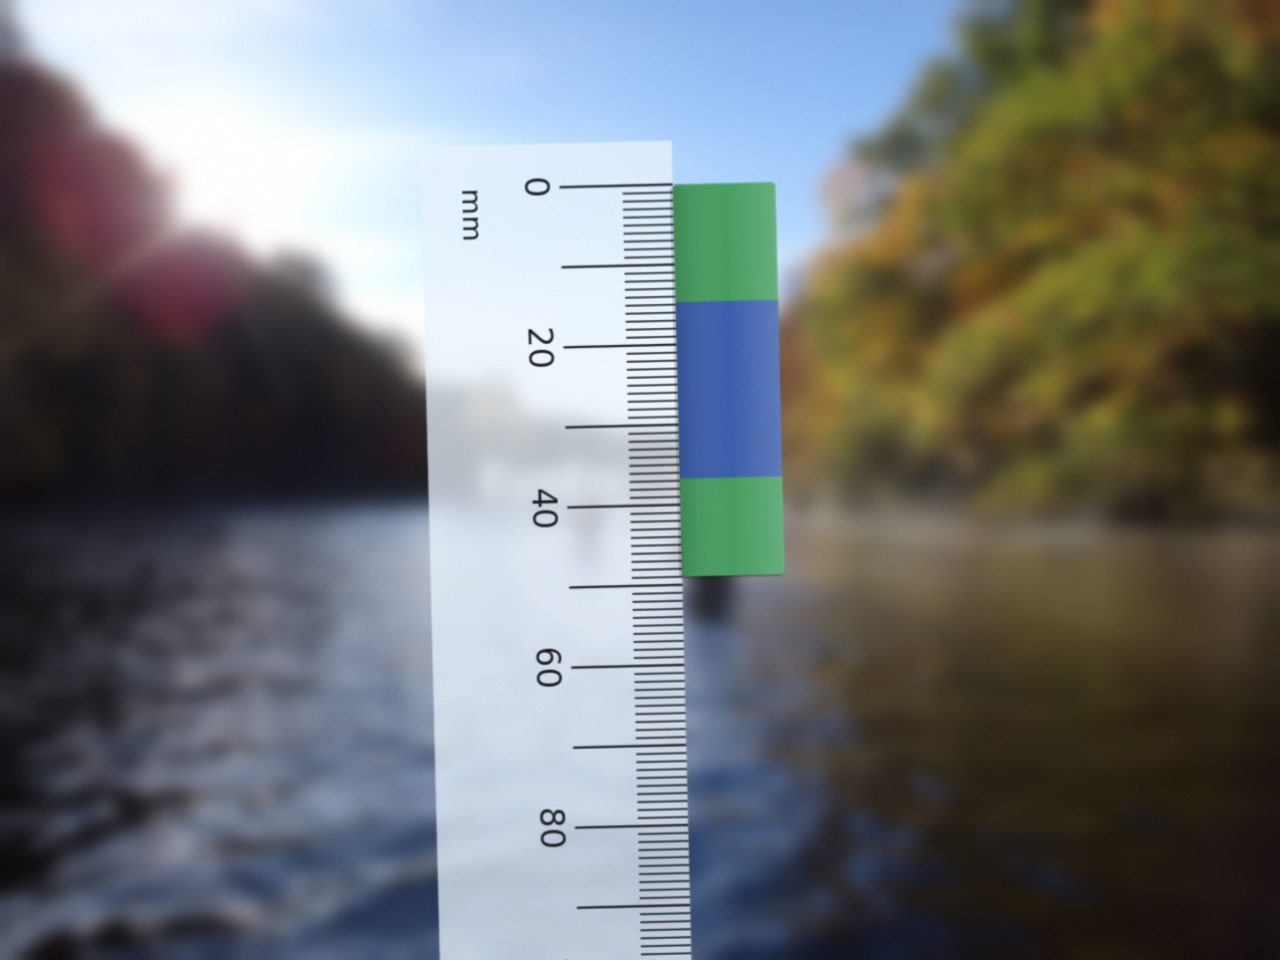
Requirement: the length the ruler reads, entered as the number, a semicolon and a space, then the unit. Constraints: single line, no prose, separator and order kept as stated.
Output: 49; mm
